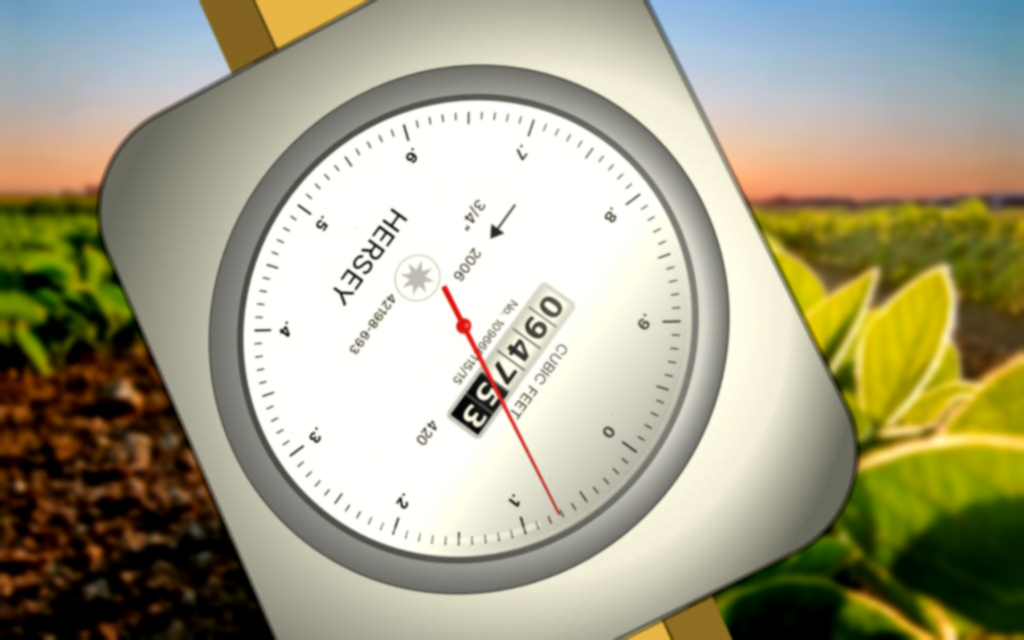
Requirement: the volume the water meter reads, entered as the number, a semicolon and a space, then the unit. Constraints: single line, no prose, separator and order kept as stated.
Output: 94753.07; ft³
